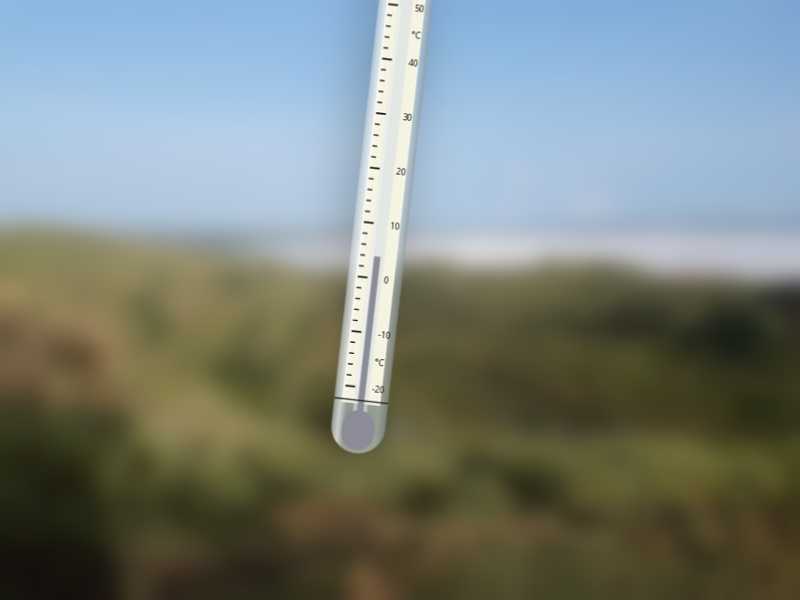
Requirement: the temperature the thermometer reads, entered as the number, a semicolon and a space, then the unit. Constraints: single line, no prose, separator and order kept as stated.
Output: 4; °C
